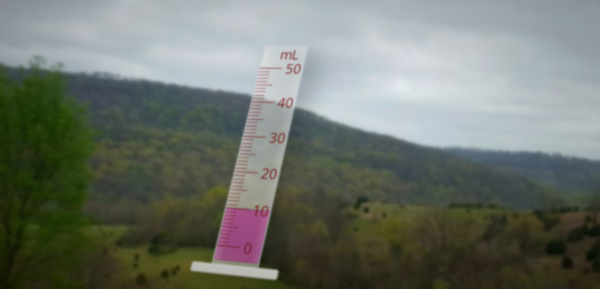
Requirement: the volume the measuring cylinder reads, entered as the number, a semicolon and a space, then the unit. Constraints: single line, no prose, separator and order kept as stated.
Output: 10; mL
